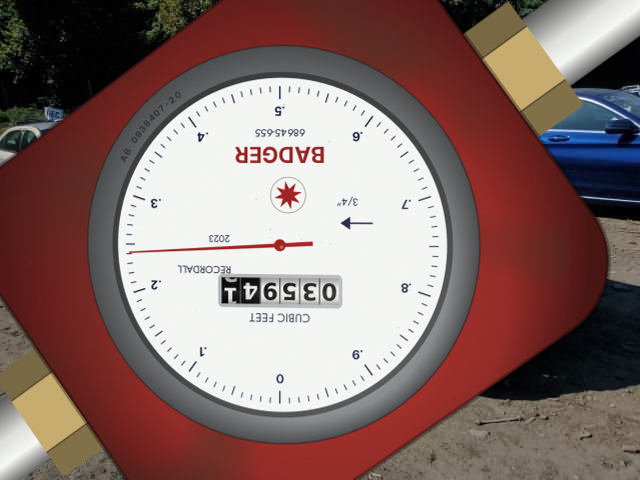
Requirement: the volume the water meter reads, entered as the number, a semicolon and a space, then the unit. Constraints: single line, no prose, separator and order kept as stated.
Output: 35941.24; ft³
